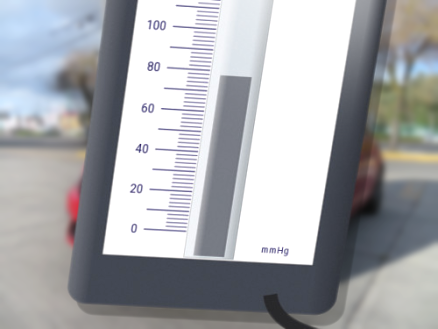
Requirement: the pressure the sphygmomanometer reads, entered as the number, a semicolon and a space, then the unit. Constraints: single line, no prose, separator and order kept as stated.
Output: 78; mmHg
